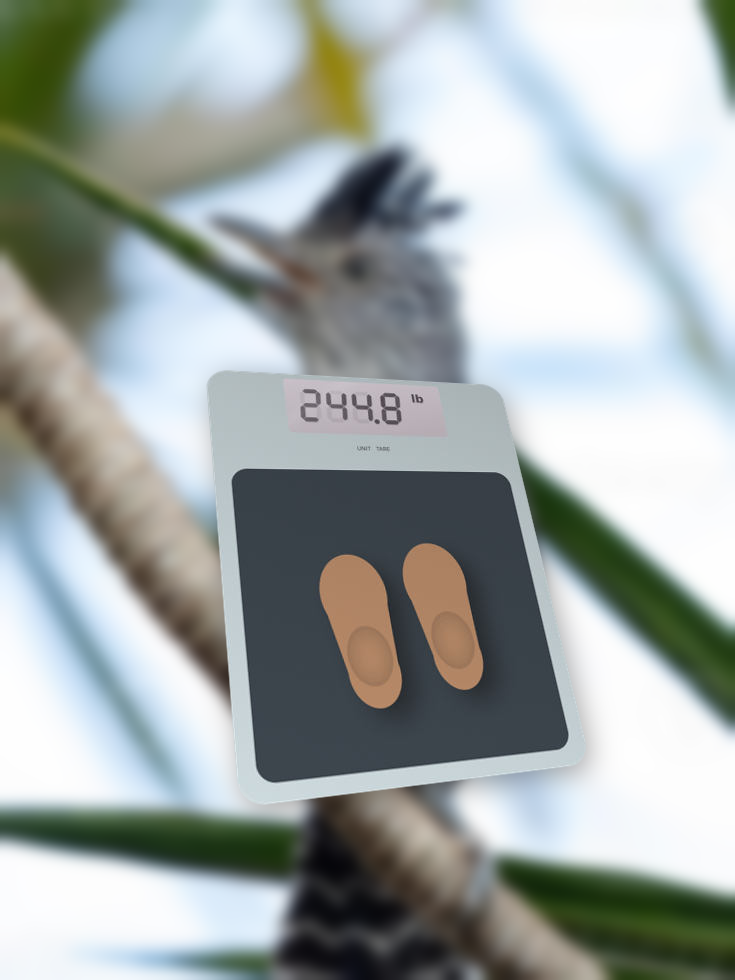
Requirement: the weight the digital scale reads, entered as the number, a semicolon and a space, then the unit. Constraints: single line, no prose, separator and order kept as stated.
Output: 244.8; lb
